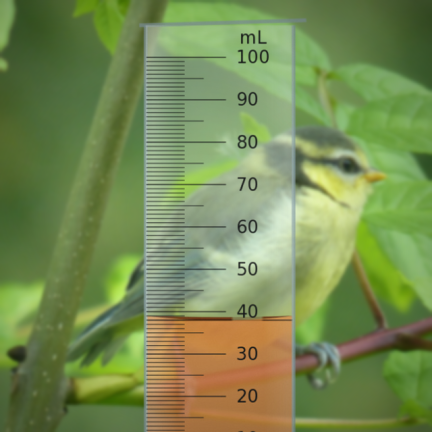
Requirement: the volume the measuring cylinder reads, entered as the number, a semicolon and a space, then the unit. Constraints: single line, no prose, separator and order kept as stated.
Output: 38; mL
